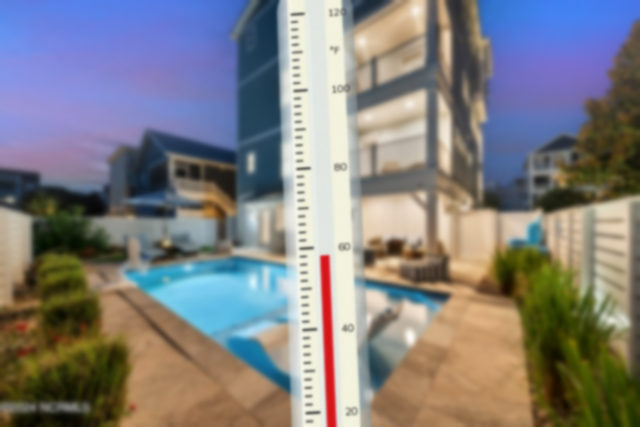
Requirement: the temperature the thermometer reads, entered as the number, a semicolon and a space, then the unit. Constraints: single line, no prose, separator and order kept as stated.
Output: 58; °F
